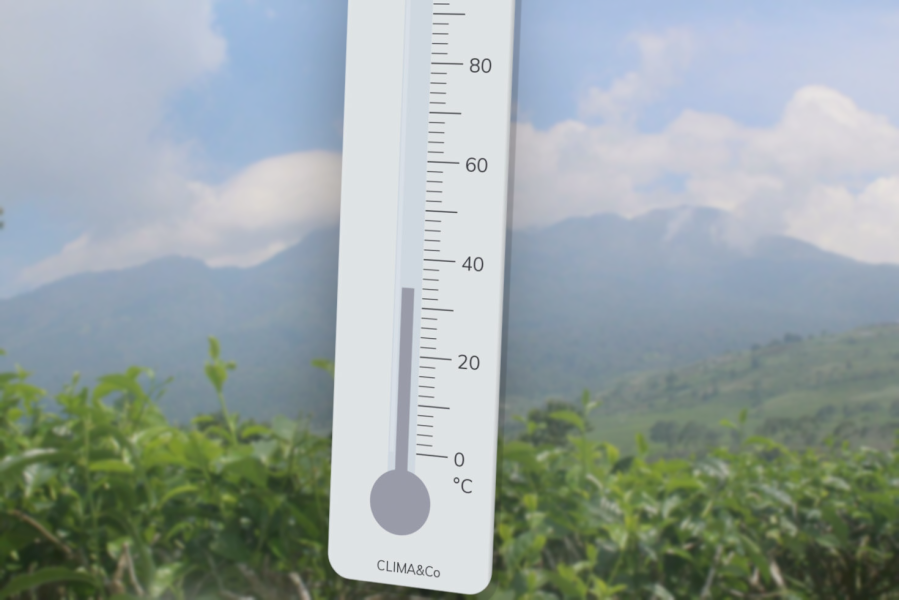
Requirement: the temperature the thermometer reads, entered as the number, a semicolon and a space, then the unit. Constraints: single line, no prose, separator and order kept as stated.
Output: 34; °C
